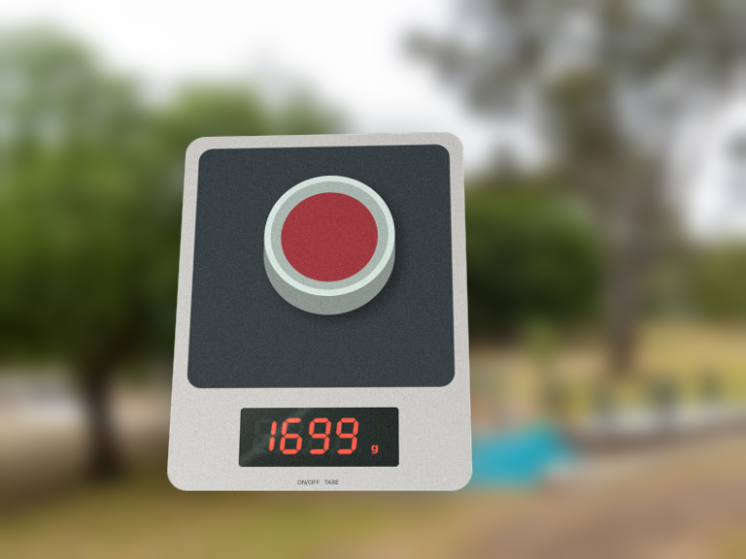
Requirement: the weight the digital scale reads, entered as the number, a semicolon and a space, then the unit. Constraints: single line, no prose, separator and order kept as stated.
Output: 1699; g
